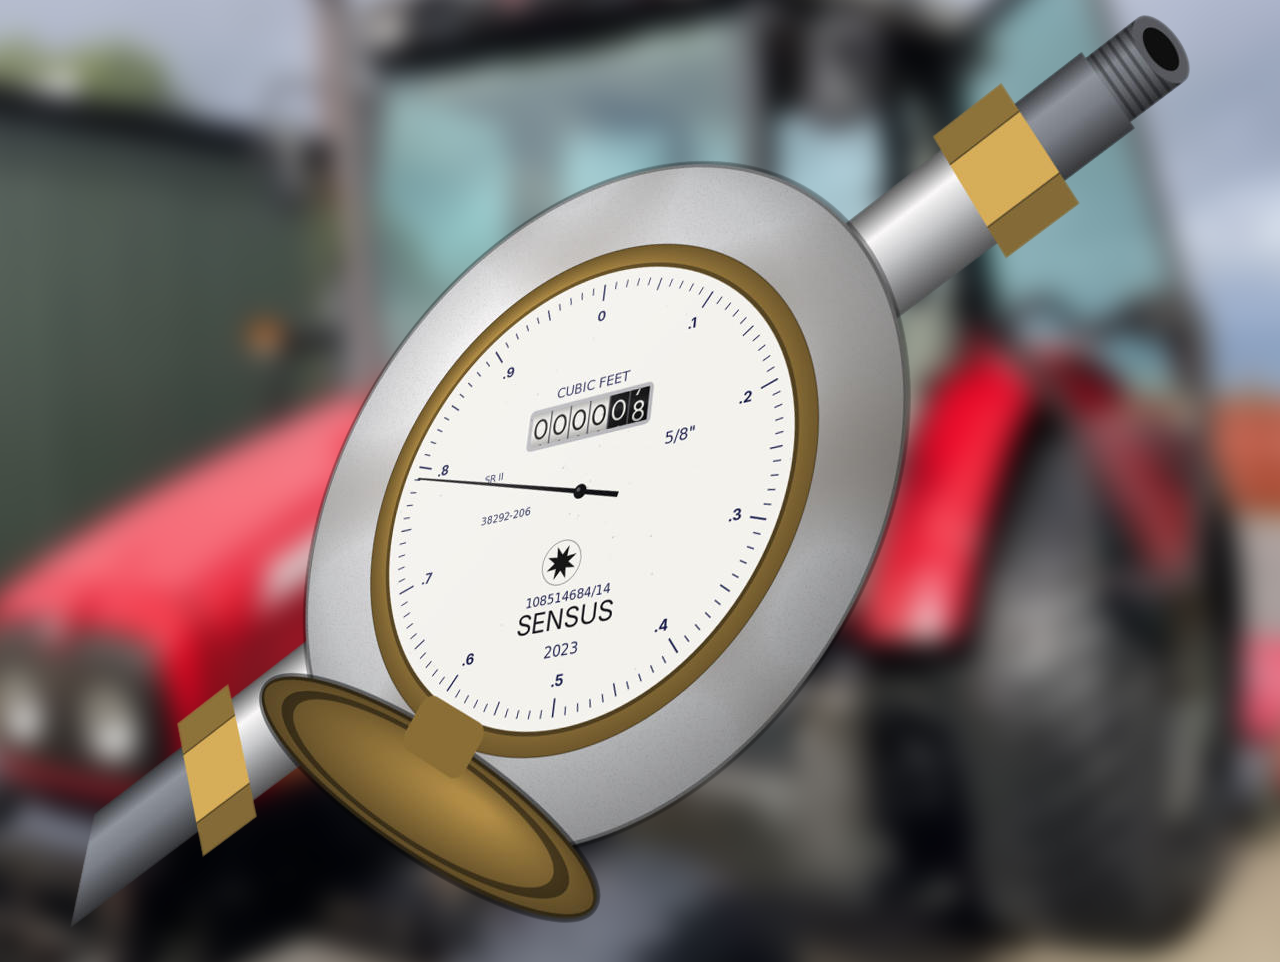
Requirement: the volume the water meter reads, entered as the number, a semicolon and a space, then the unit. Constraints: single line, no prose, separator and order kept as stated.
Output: 7.79; ft³
